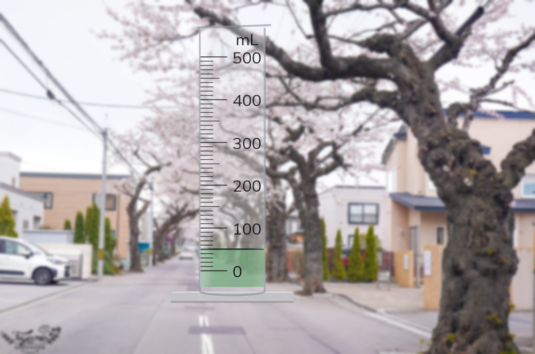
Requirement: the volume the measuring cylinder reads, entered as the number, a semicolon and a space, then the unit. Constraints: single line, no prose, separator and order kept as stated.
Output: 50; mL
